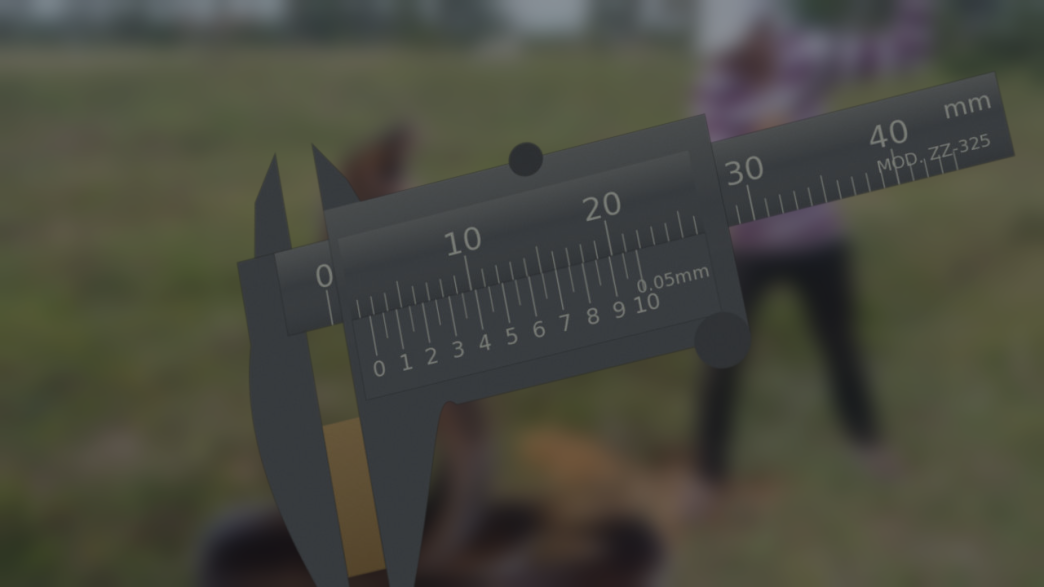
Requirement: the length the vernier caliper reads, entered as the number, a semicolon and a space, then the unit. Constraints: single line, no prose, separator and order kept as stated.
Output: 2.7; mm
